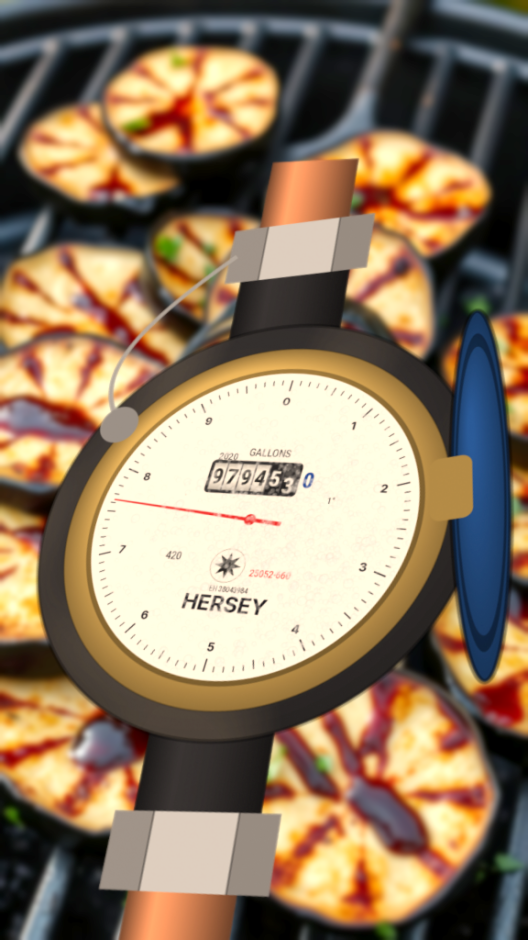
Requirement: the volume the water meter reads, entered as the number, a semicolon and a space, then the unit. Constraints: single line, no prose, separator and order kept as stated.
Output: 9794527.6; gal
